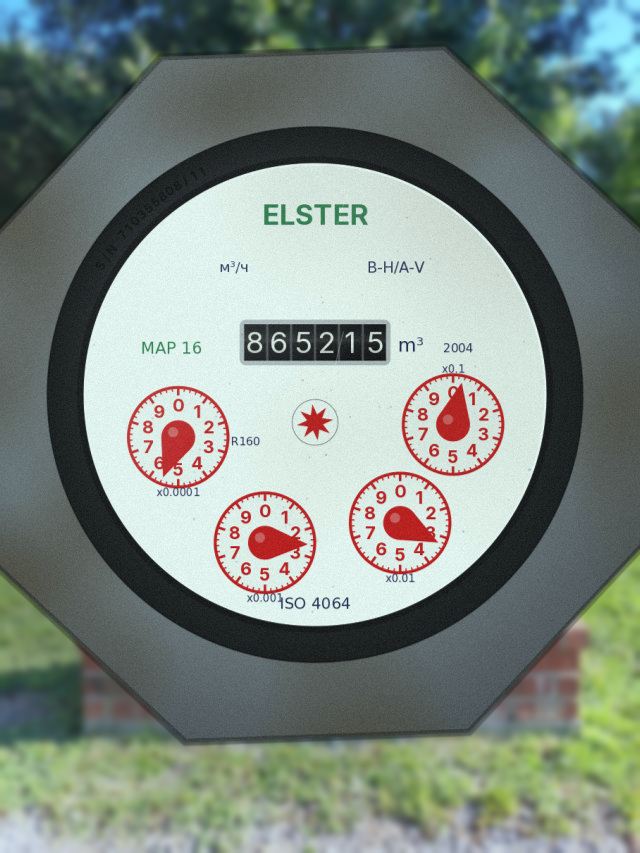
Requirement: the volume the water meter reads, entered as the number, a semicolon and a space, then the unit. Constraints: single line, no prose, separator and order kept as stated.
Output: 865215.0325; m³
